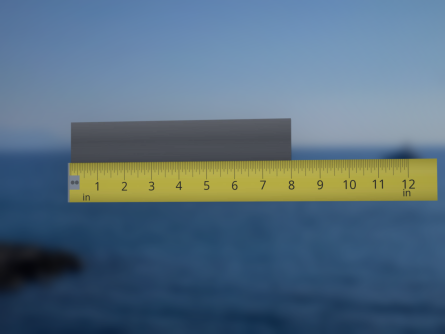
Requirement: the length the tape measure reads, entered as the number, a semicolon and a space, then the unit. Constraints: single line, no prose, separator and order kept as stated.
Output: 8; in
